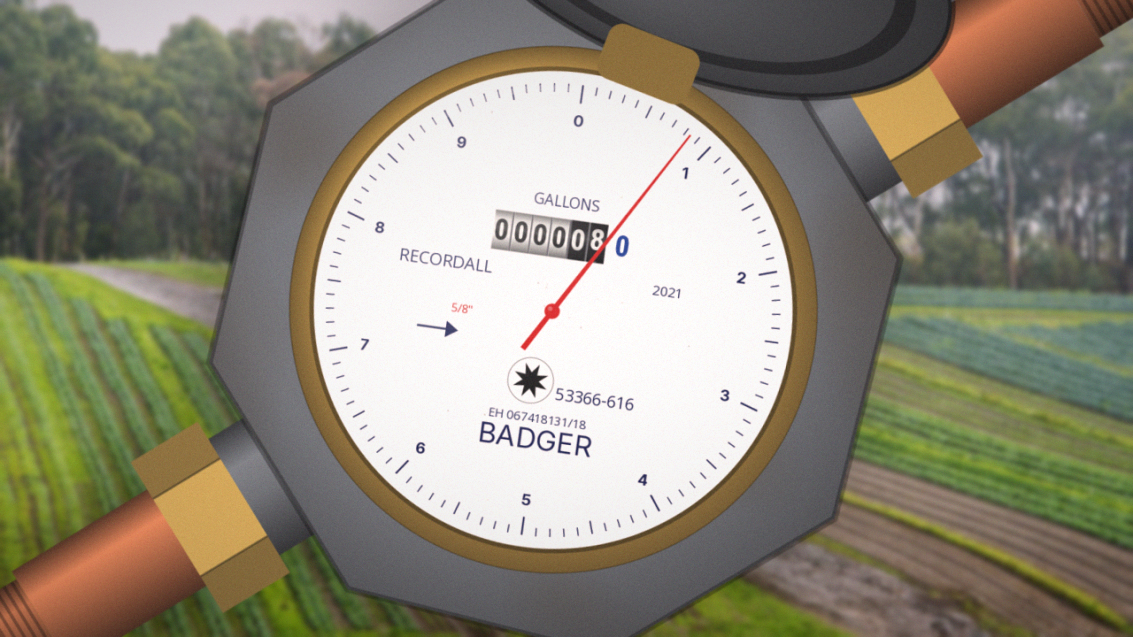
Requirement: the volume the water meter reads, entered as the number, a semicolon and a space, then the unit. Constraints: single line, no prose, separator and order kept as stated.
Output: 80.8; gal
